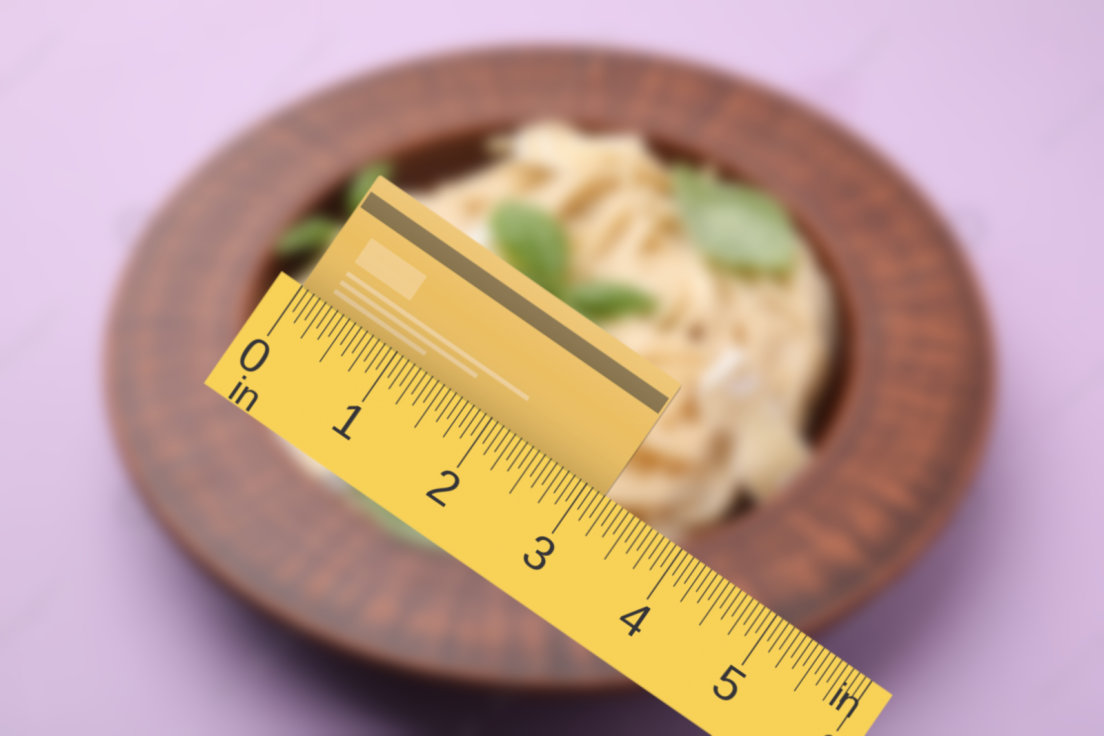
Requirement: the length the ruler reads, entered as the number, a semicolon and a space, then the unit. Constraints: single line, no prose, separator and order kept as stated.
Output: 3.1875; in
